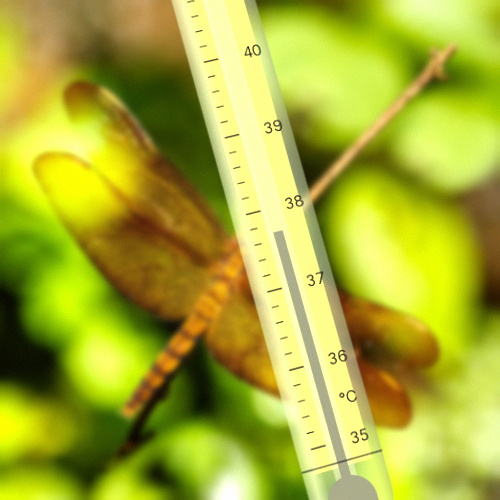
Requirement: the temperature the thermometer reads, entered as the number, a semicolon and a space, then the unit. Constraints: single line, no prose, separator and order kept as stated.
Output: 37.7; °C
